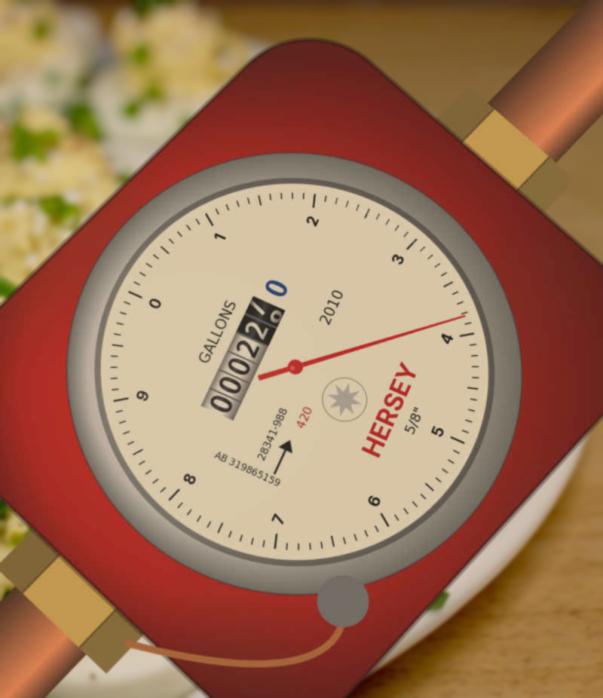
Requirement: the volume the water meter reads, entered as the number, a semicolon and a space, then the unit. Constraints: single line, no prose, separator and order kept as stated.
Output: 2273.8; gal
